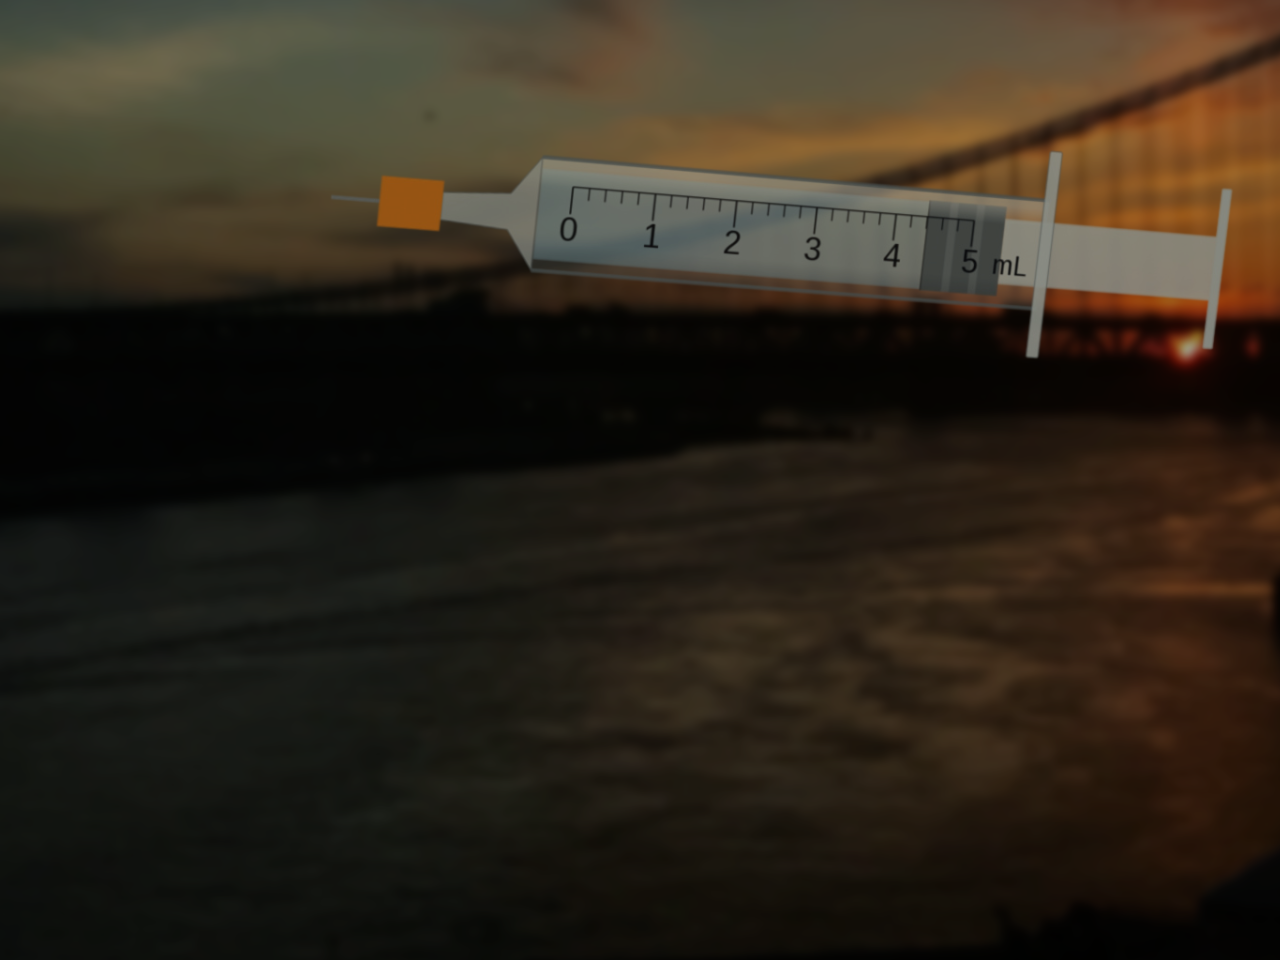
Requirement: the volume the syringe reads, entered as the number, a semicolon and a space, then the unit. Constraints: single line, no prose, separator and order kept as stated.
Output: 4.4; mL
